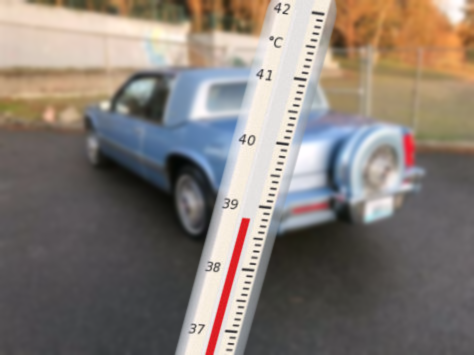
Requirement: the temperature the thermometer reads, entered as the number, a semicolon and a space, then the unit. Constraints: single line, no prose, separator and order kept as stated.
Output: 38.8; °C
